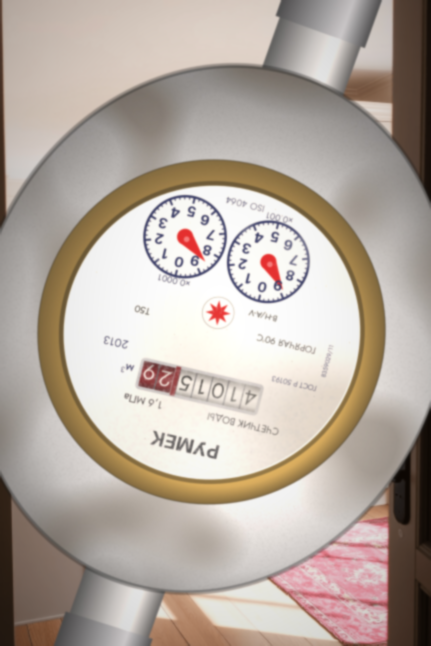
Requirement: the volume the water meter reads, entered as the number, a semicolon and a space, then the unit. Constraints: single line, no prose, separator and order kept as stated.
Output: 41015.2888; m³
